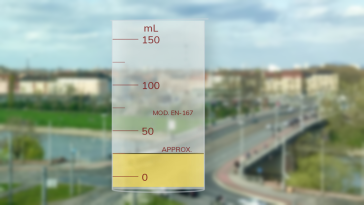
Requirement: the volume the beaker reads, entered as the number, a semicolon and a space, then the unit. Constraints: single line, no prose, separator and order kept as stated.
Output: 25; mL
